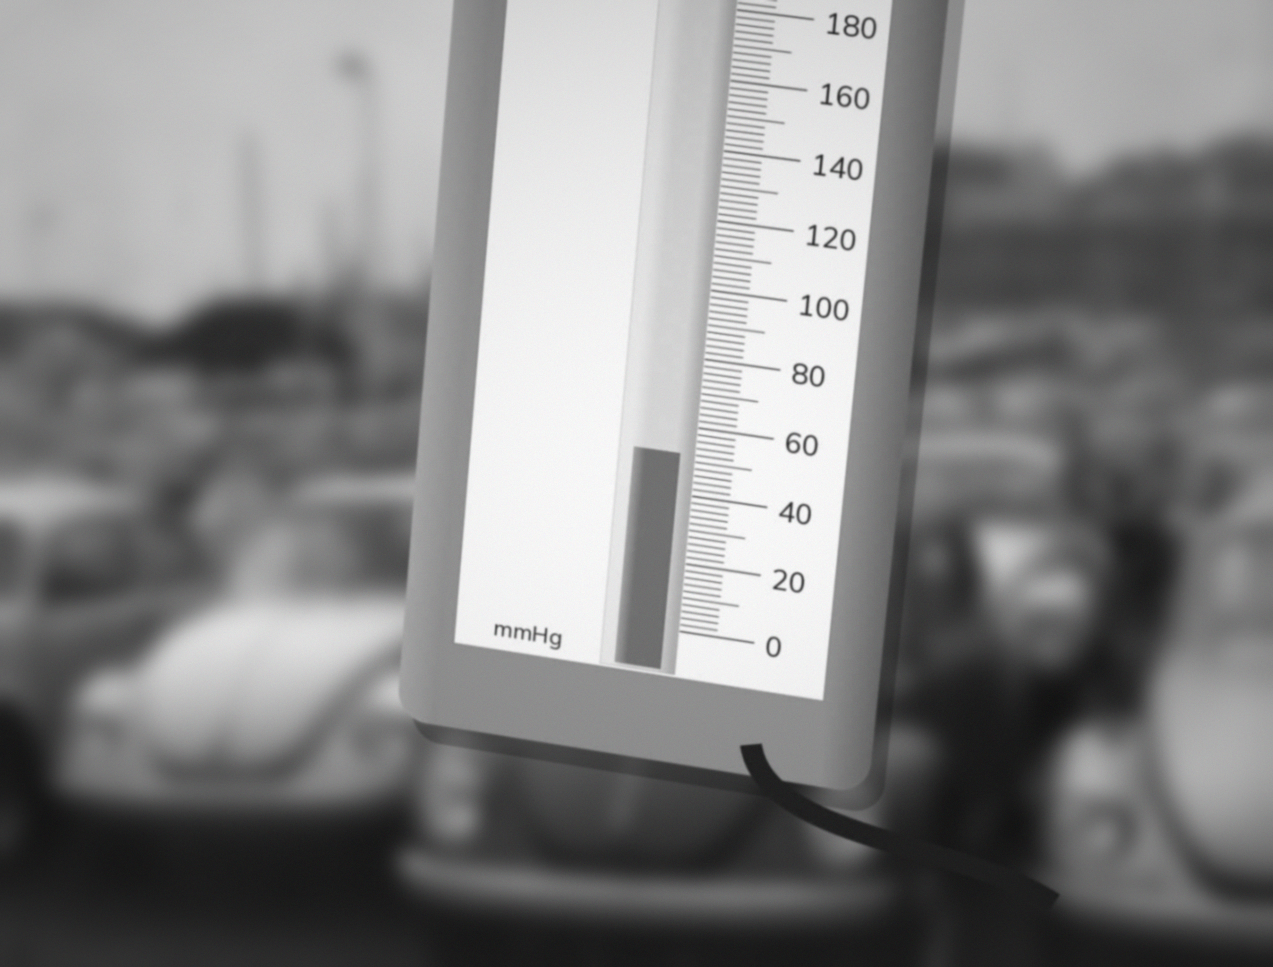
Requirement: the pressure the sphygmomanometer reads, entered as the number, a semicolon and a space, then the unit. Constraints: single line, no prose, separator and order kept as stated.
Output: 52; mmHg
